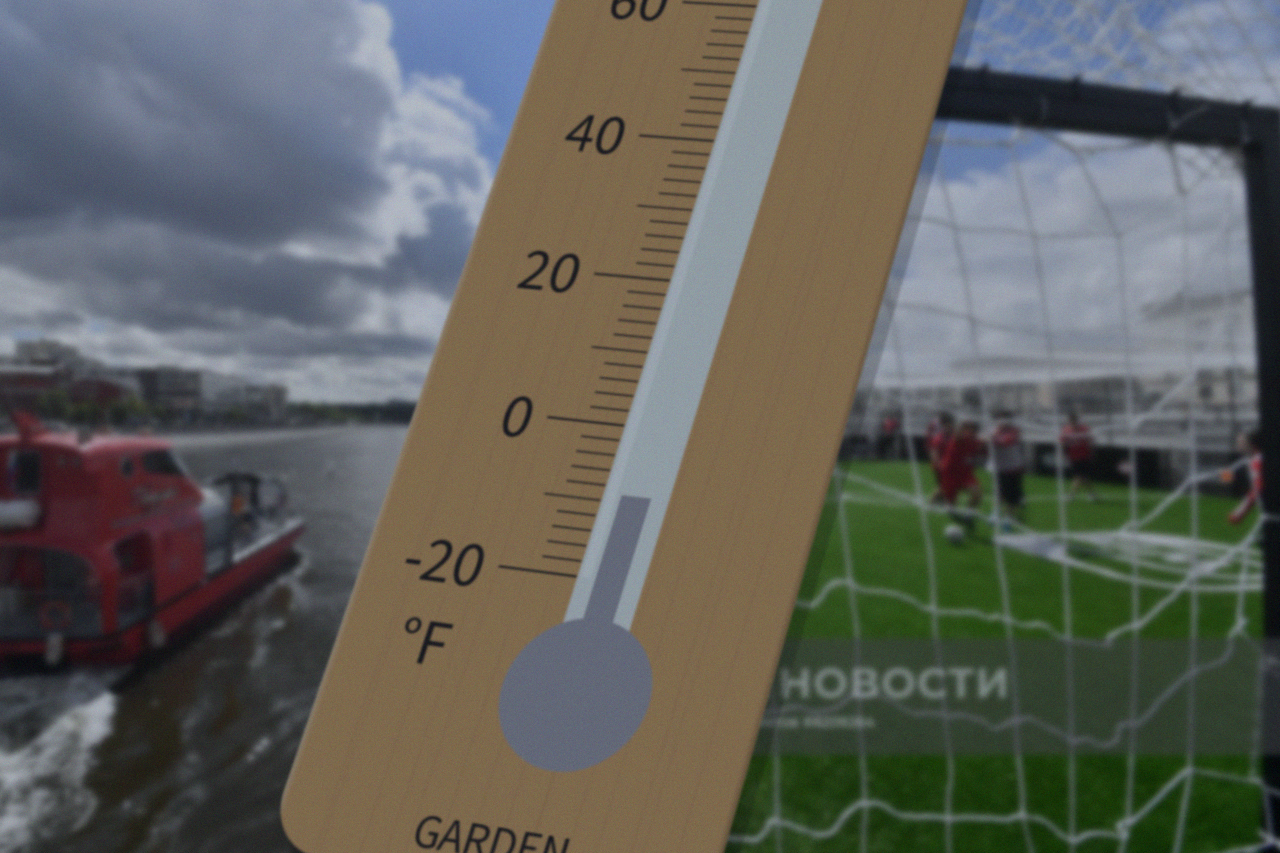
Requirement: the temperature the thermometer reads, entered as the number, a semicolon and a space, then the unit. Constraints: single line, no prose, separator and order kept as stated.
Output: -9; °F
